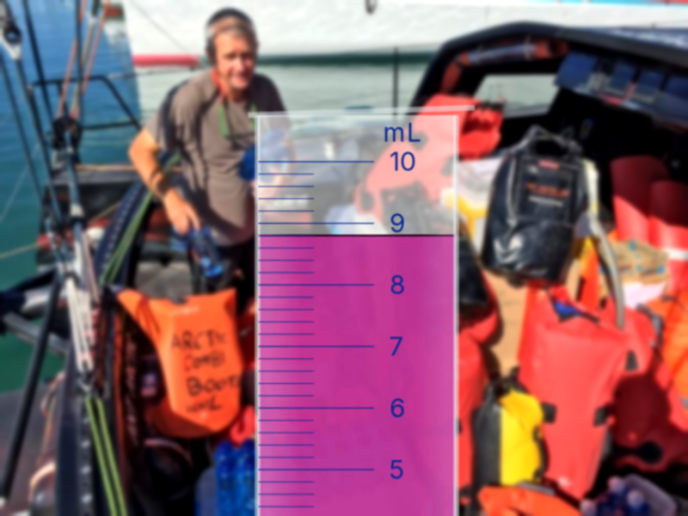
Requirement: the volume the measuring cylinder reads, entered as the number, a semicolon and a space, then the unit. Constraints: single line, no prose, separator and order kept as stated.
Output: 8.8; mL
